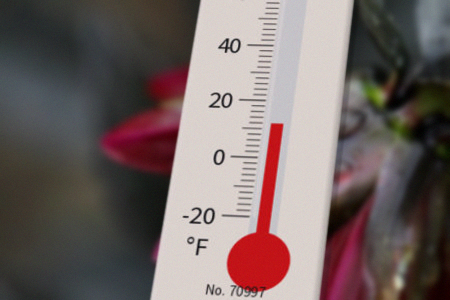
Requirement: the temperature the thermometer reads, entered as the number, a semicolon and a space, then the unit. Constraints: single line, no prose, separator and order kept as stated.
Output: 12; °F
